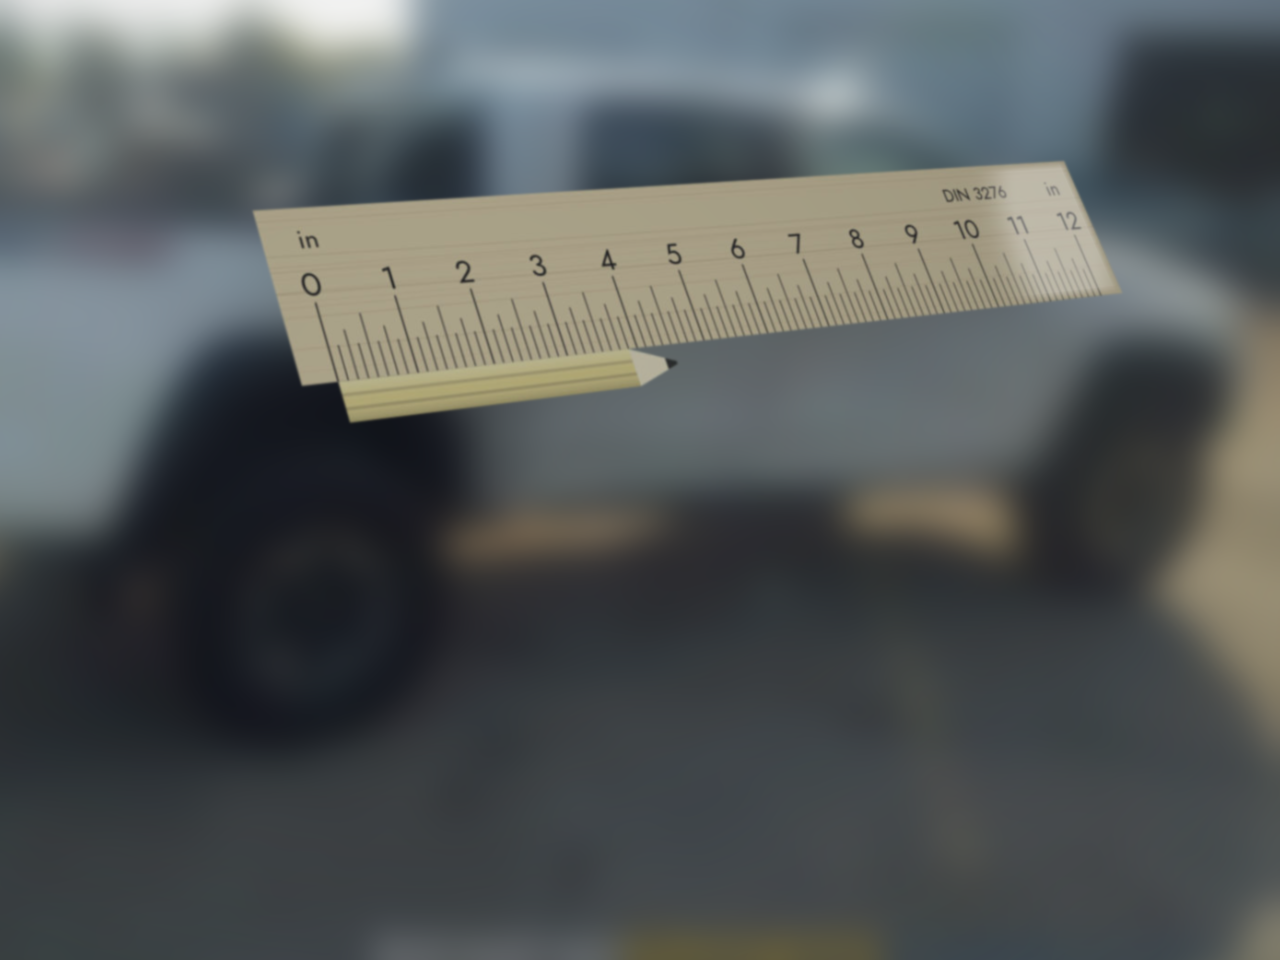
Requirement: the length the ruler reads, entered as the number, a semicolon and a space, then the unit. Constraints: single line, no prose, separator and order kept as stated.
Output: 4.5; in
